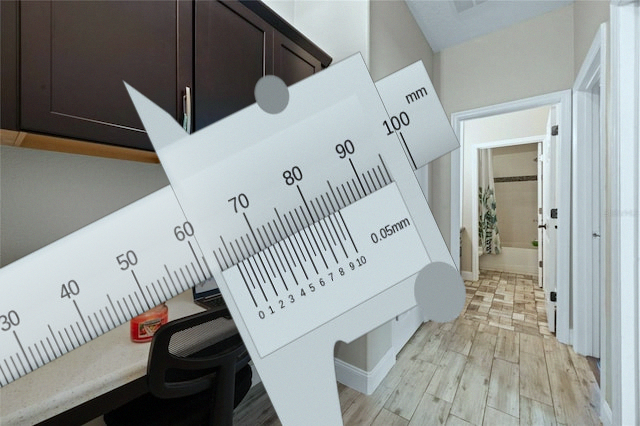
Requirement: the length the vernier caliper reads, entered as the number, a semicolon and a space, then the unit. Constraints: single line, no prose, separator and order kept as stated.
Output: 65.6; mm
